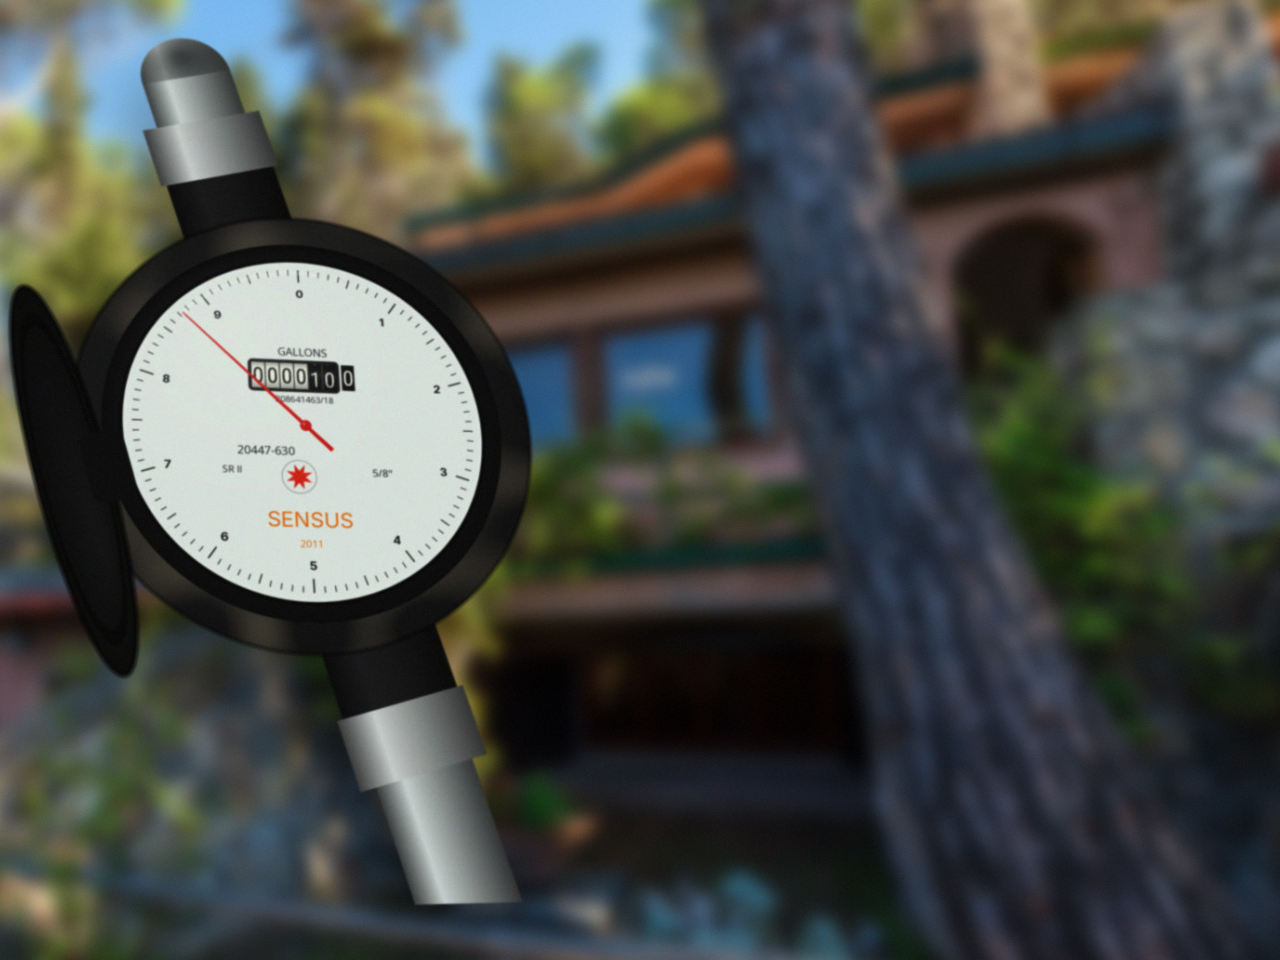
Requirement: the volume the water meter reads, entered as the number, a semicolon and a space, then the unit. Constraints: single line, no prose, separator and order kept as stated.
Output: 98.7; gal
